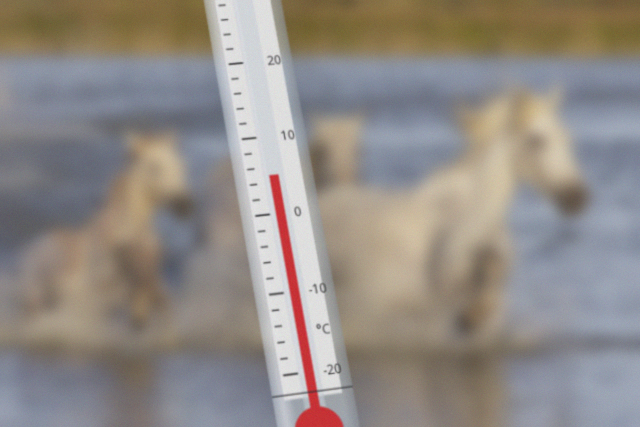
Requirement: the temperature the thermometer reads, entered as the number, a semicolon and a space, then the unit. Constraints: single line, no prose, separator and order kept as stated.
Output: 5; °C
